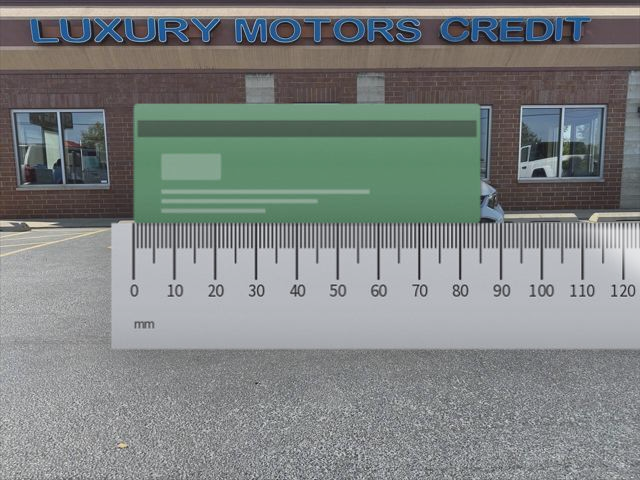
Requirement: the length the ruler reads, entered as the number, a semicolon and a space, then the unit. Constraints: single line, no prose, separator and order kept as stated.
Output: 85; mm
